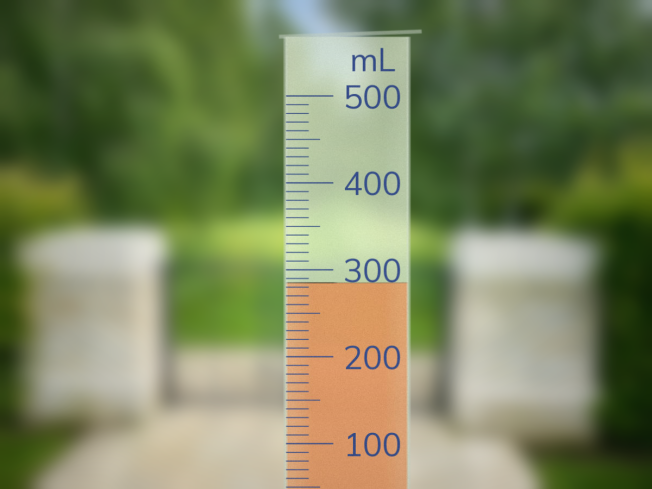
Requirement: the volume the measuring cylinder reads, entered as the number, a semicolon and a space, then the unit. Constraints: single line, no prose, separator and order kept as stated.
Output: 285; mL
